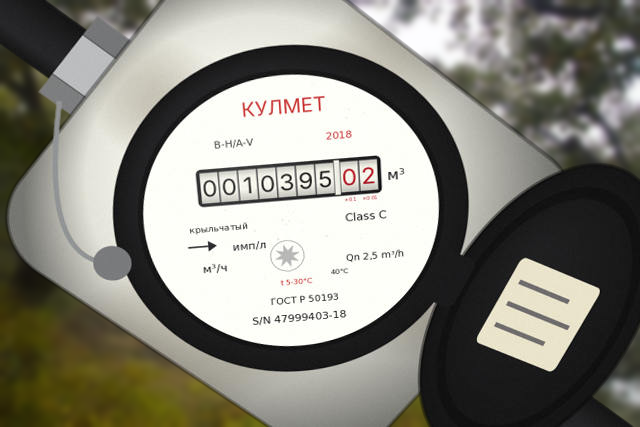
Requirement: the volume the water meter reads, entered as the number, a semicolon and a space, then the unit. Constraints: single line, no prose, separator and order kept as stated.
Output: 10395.02; m³
